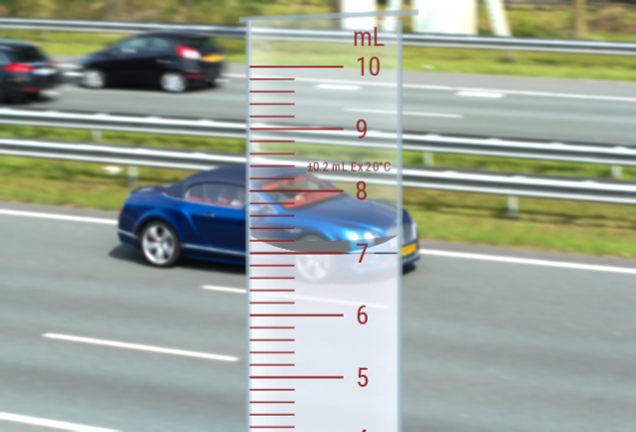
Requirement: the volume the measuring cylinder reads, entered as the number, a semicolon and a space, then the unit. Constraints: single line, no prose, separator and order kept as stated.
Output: 7; mL
